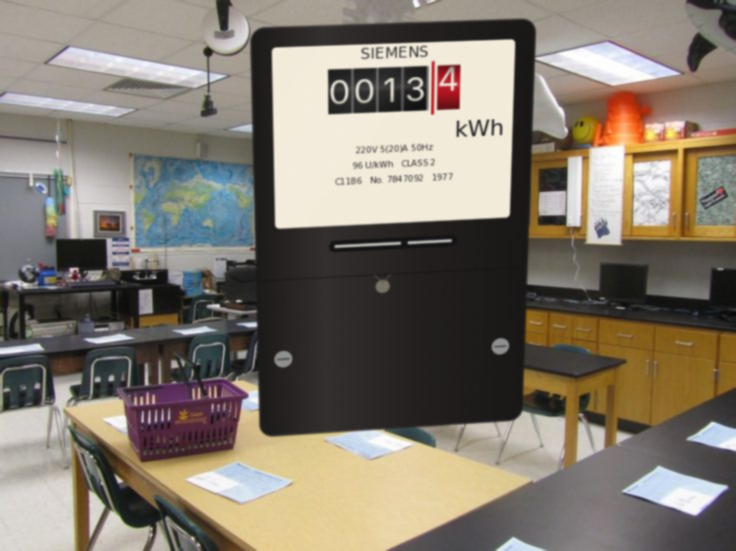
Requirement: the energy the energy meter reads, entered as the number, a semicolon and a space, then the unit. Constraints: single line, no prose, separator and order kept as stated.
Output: 13.4; kWh
